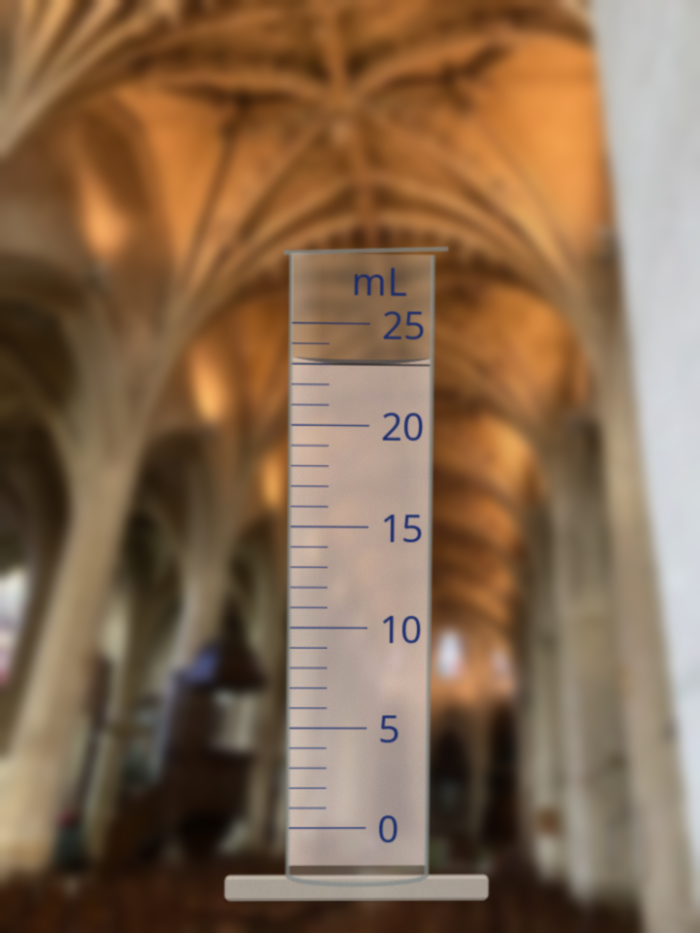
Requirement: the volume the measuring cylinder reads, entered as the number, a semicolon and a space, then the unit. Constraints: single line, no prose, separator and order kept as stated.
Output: 23; mL
